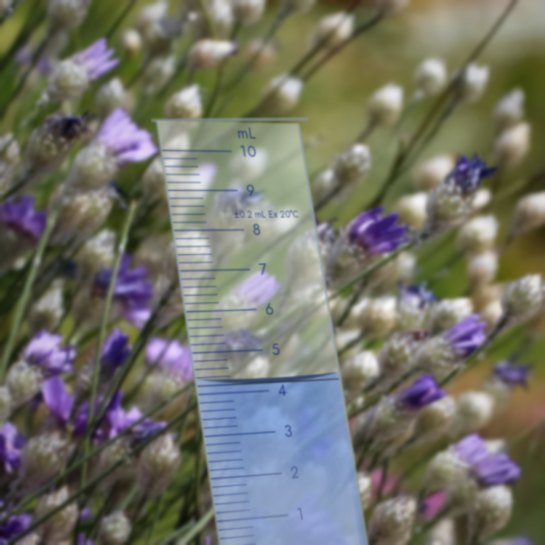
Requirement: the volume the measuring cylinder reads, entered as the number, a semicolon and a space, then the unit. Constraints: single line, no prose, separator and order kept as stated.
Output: 4.2; mL
